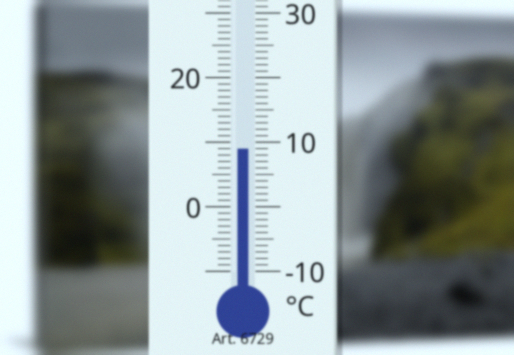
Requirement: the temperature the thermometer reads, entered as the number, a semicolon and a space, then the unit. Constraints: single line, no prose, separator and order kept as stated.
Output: 9; °C
